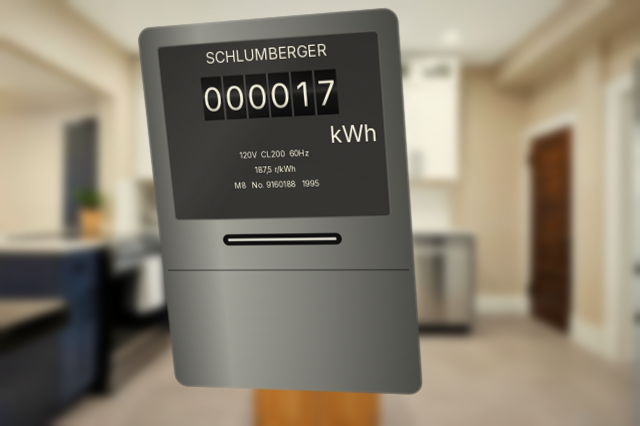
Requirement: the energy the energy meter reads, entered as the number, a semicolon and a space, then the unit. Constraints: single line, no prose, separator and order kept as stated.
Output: 17; kWh
